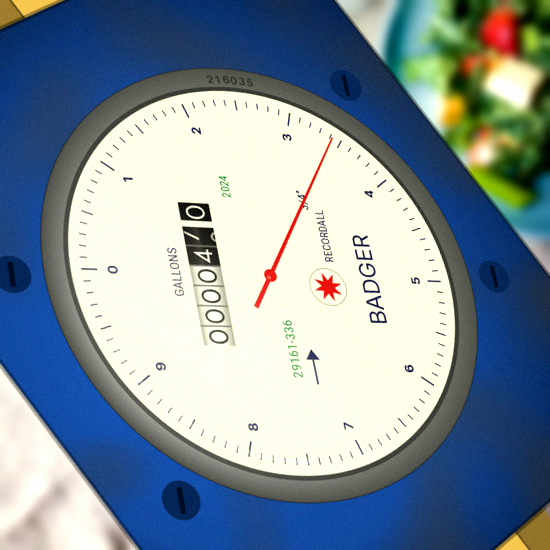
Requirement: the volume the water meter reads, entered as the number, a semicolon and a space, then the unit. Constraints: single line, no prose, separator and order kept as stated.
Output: 473.4; gal
